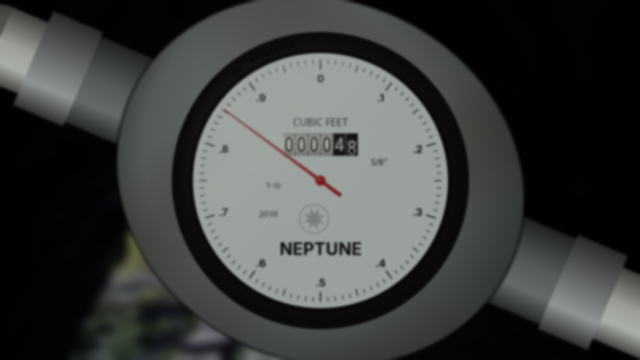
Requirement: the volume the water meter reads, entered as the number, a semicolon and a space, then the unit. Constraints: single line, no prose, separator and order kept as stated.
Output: 47.85; ft³
